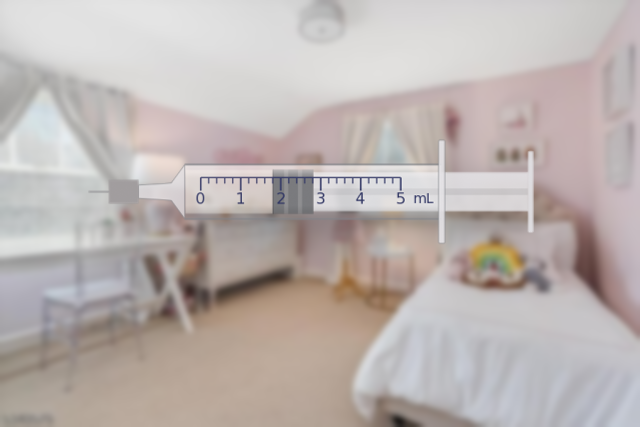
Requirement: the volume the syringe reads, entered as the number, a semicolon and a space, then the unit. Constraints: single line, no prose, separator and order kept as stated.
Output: 1.8; mL
